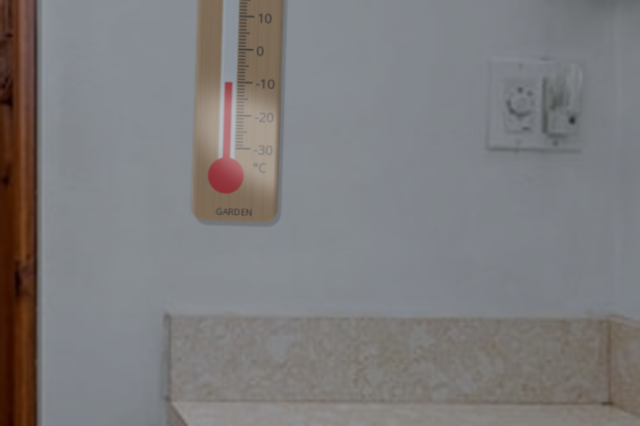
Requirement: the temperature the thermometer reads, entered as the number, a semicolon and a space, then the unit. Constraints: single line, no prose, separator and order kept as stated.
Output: -10; °C
